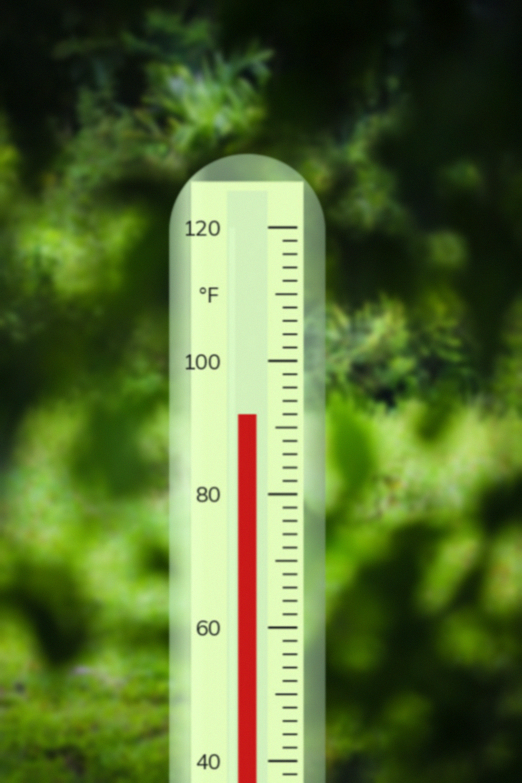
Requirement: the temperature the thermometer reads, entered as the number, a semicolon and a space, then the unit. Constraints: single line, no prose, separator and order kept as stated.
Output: 92; °F
